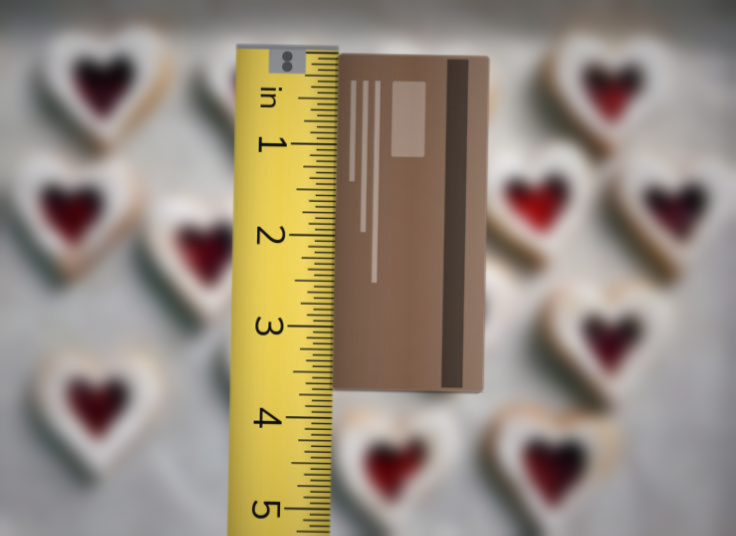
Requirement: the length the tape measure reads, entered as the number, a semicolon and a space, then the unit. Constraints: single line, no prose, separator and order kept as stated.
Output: 3.6875; in
